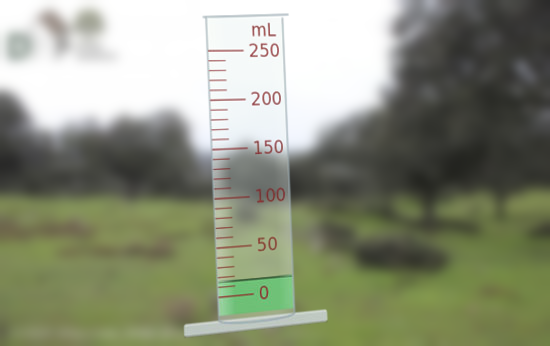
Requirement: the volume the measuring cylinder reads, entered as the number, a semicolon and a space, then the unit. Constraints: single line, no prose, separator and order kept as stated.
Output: 15; mL
